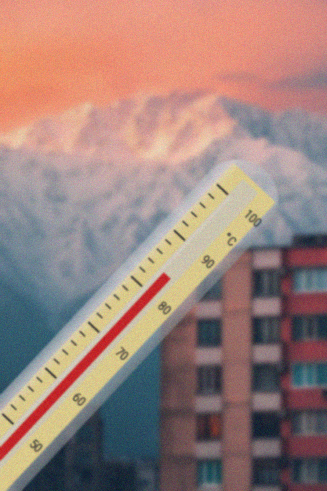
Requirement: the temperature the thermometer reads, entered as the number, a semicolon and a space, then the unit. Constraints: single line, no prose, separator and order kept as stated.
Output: 84; °C
